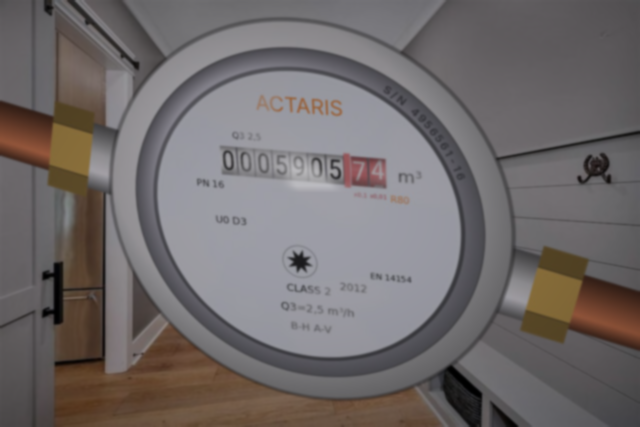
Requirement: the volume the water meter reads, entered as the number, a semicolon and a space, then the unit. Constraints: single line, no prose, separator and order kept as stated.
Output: 5905.74; m³
